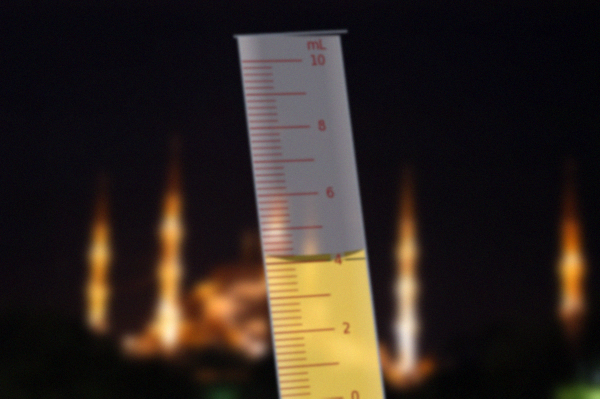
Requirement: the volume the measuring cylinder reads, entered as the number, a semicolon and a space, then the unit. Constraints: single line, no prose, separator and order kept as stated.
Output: 4; mL
